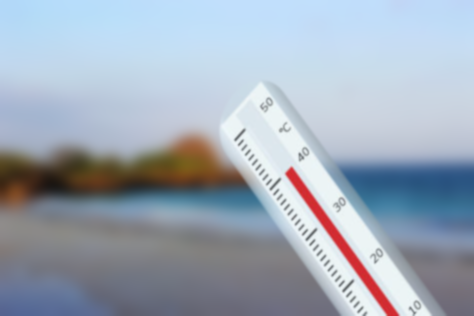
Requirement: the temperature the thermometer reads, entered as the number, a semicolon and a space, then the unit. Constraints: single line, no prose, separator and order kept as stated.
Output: 40; °C
